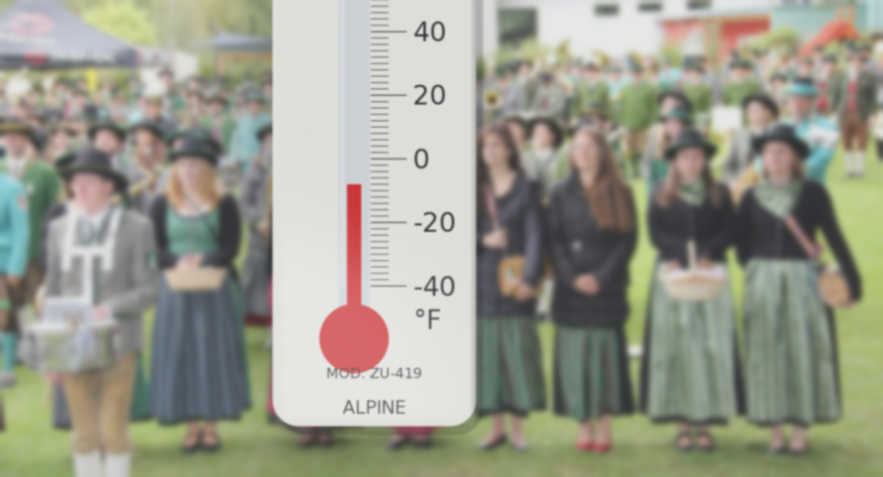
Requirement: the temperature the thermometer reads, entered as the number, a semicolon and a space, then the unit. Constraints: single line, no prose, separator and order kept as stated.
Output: -8; °F
